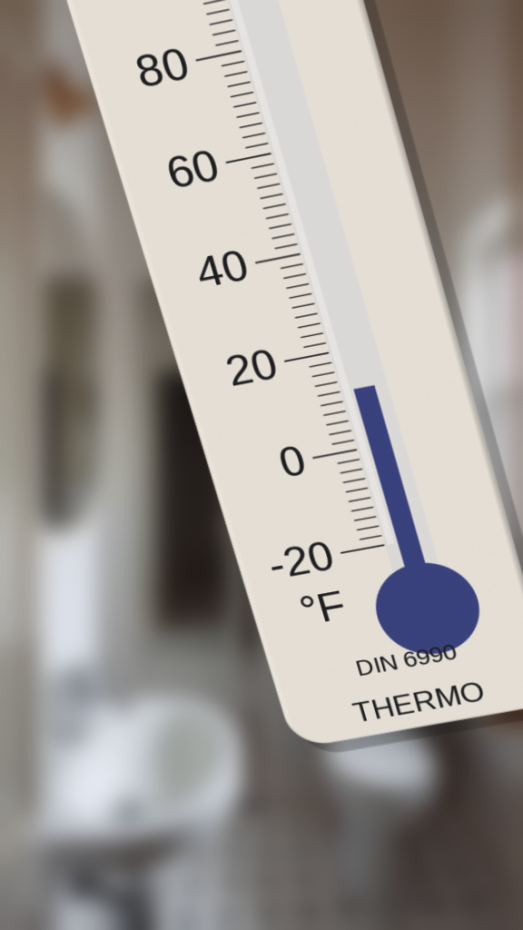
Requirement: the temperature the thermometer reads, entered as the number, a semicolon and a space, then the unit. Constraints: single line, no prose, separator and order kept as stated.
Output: 12; °F
